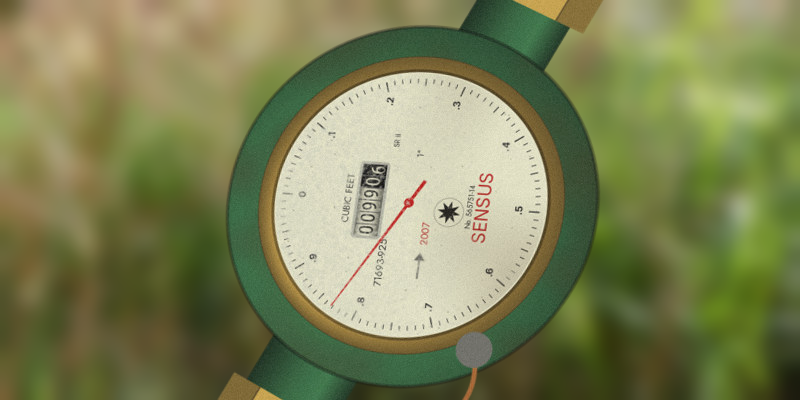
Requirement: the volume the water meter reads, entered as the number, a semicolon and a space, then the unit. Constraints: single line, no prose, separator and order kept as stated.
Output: 9905.83; ft³
